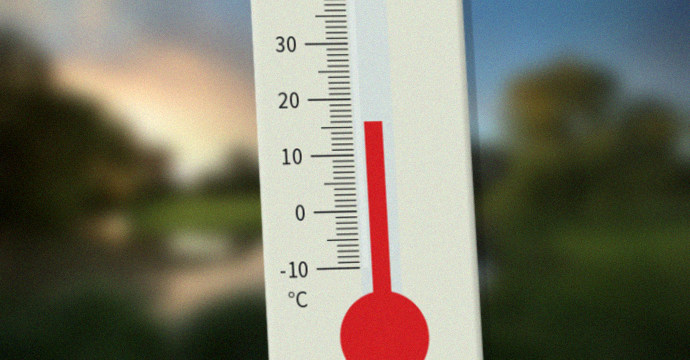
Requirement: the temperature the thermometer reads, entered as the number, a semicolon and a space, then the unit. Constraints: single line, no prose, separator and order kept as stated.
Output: 16; °C
